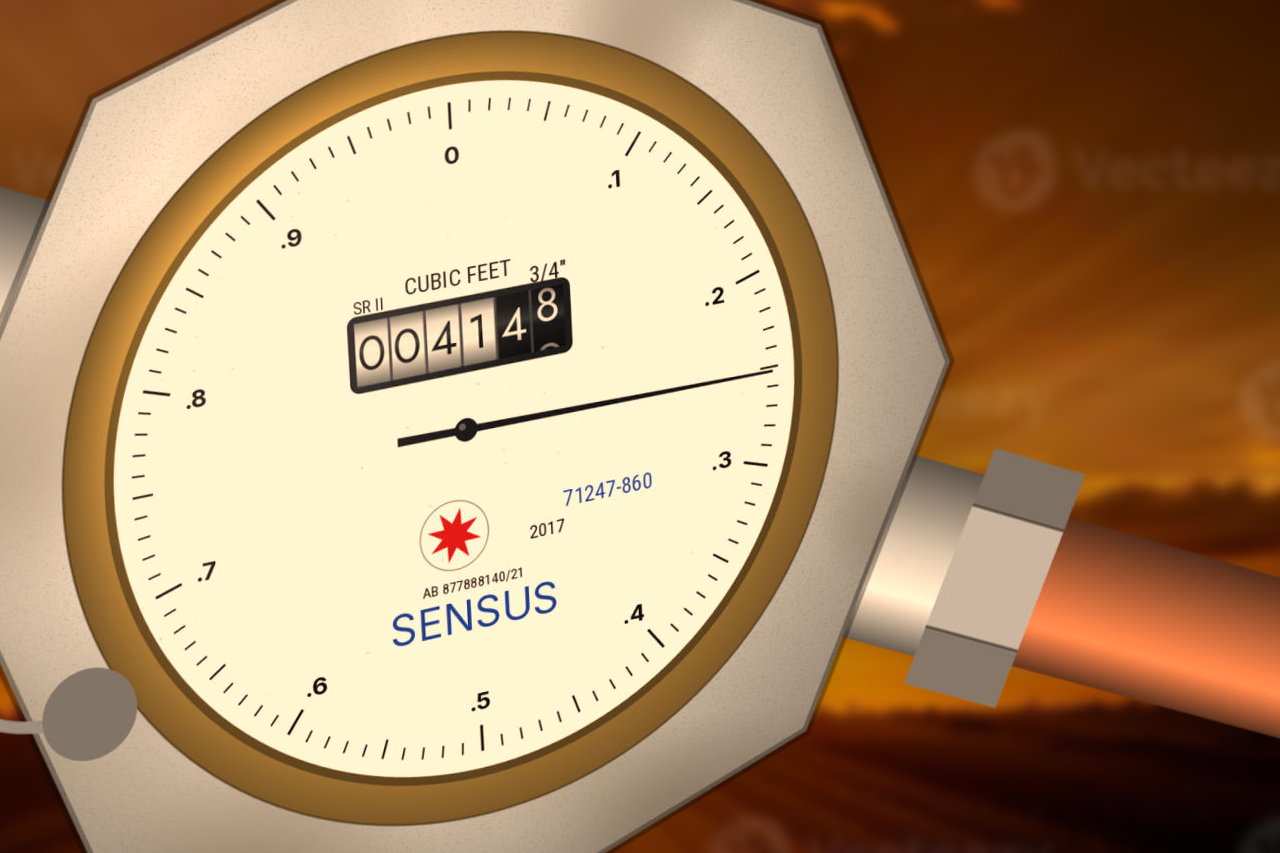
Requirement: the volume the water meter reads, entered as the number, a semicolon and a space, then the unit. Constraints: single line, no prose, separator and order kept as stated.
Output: 4148.25; ft³
